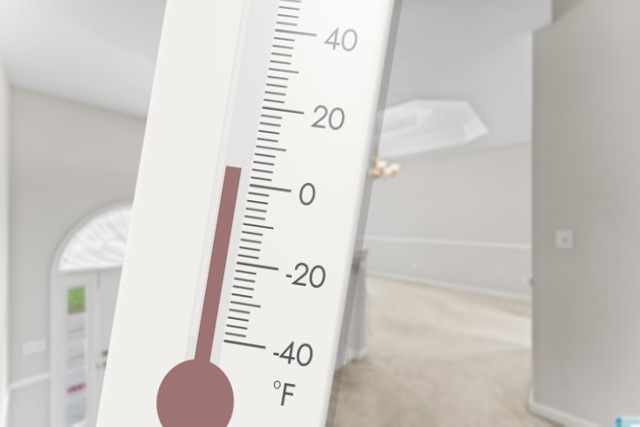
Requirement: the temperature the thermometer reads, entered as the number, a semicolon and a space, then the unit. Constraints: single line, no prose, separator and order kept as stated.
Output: 4; °F
